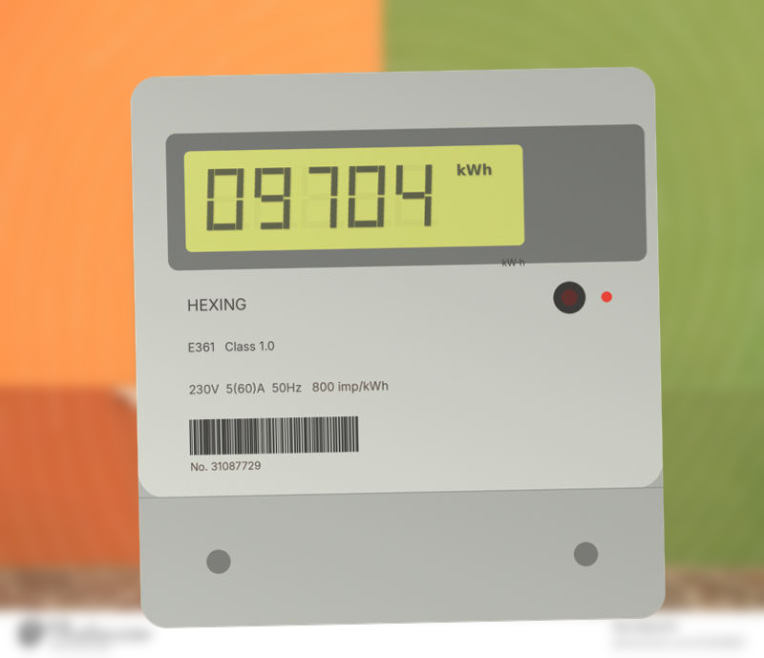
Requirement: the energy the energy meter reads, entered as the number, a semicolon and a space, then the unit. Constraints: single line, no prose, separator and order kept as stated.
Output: 9704; kWh
